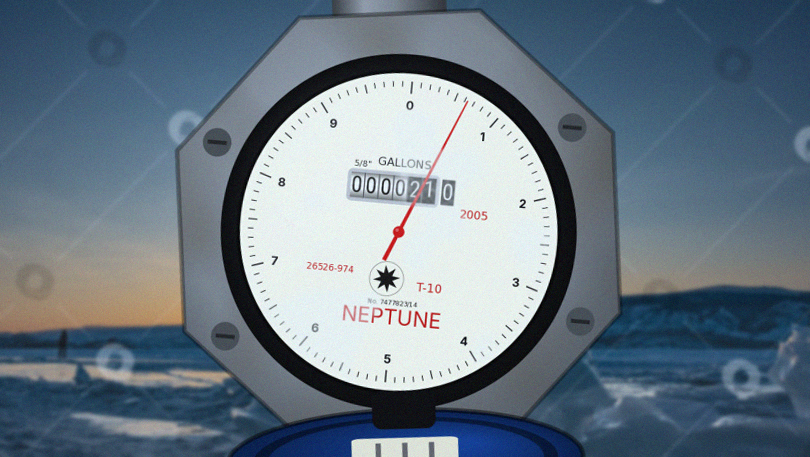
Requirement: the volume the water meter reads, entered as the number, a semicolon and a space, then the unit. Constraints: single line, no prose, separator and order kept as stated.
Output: 210.6; gal
